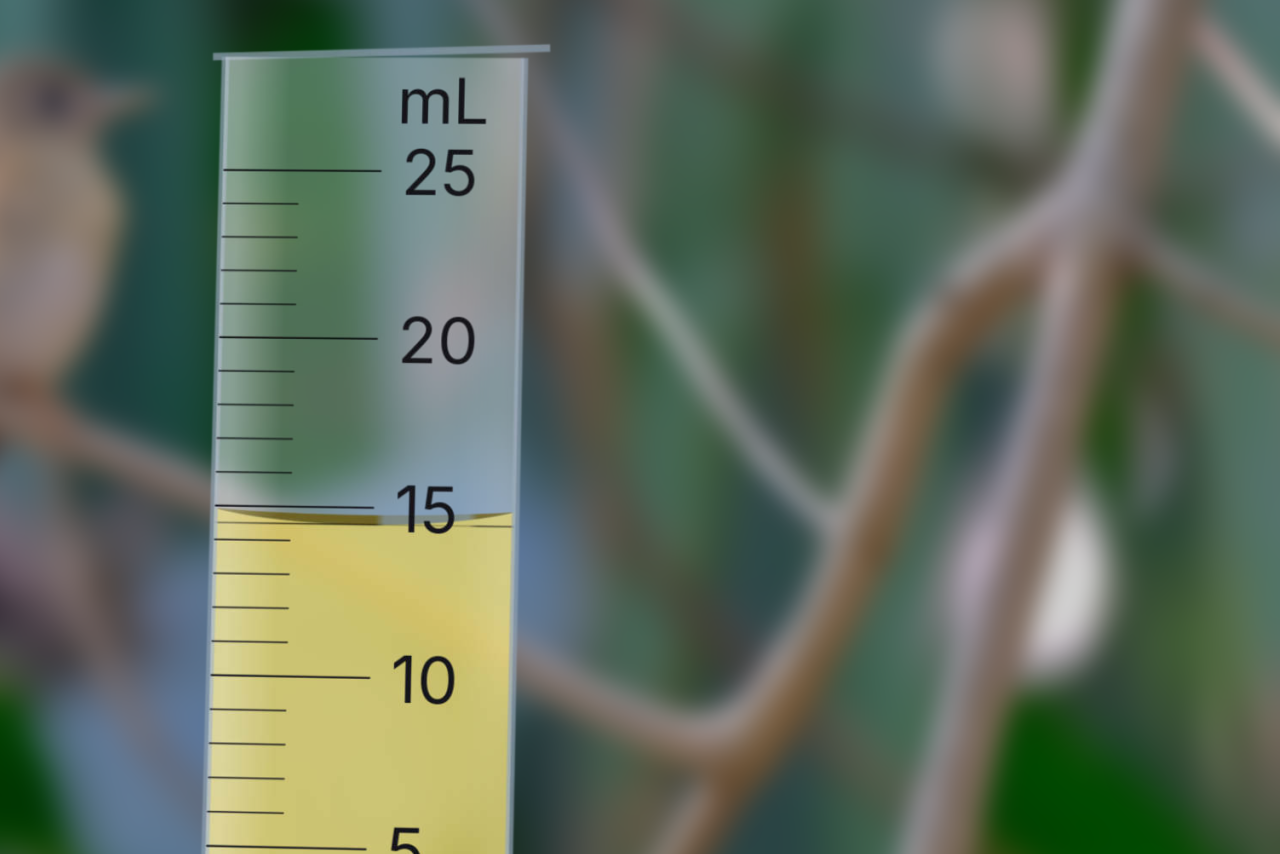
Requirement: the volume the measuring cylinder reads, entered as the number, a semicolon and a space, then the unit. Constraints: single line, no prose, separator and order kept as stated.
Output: 14.5; mL
